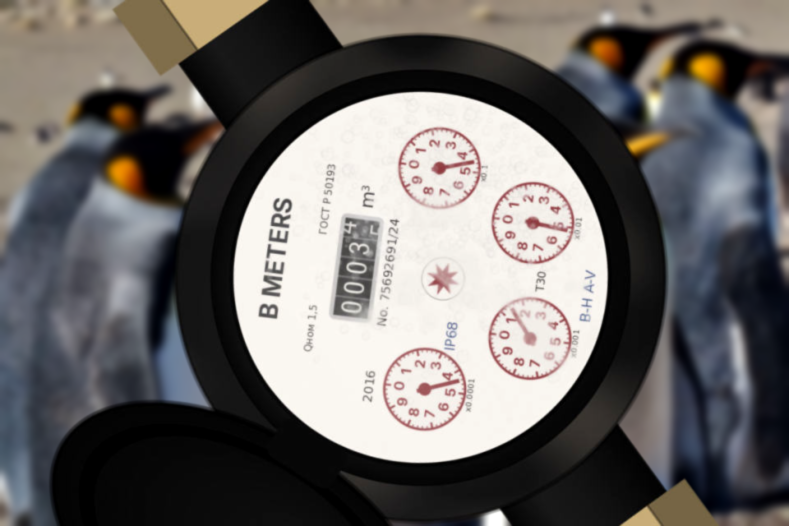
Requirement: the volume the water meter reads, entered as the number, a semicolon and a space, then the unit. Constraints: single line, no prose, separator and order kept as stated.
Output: 34.4514; m³
